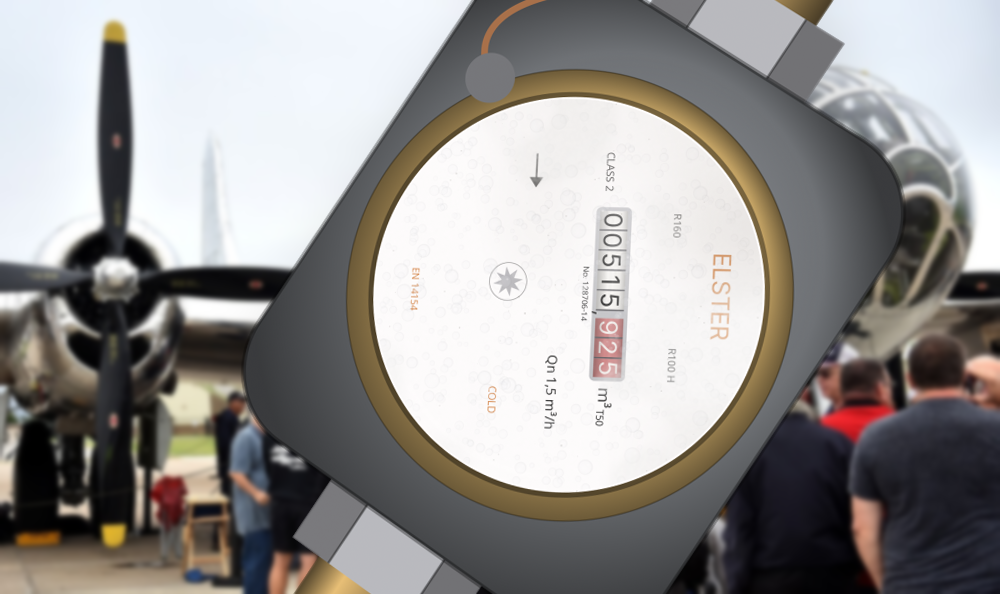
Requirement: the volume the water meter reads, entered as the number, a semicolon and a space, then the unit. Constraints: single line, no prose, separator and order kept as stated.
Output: 515.925; m³
